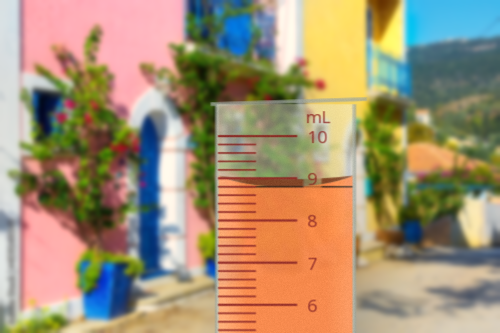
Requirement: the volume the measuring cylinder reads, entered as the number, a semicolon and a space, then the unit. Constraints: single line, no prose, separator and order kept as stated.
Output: 8.8; mL
